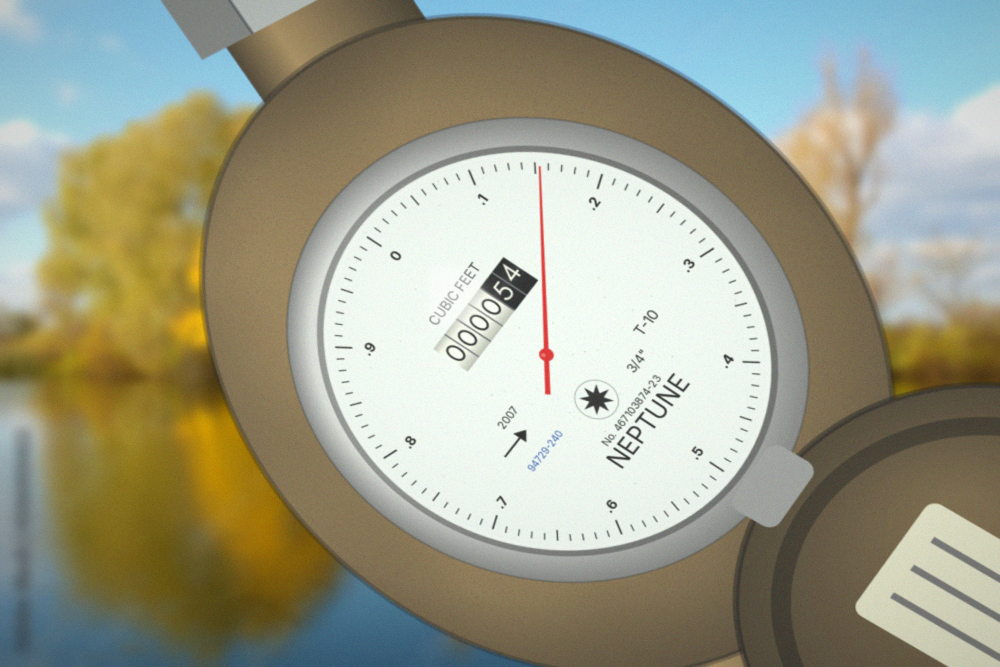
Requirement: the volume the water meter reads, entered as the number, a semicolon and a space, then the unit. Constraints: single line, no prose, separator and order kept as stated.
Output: 54.15; ft³
